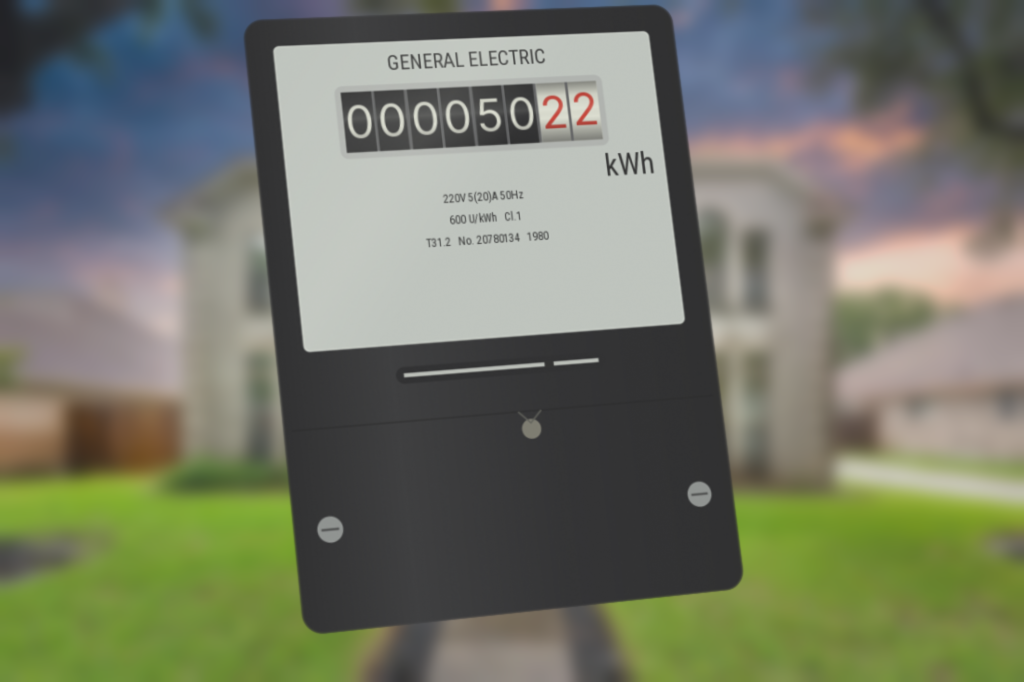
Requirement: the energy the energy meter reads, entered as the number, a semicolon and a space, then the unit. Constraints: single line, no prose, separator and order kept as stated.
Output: 50.22; kWh
